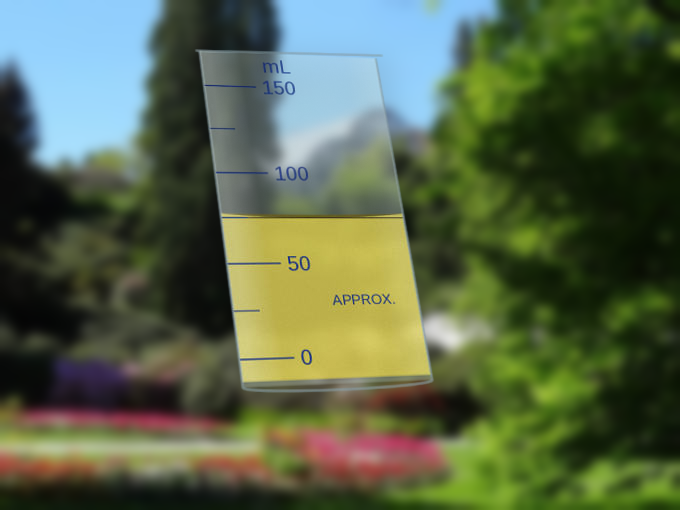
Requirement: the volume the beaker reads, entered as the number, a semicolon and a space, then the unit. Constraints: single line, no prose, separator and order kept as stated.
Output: 75; mL
